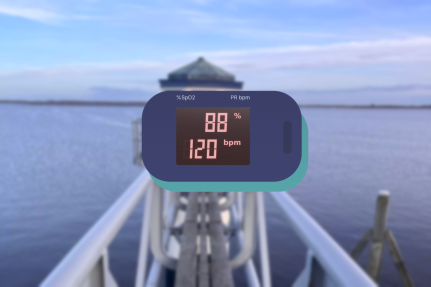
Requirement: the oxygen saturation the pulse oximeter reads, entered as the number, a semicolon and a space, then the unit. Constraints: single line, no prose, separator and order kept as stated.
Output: 88; %
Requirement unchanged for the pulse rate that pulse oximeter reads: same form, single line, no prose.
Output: 120; bpm
